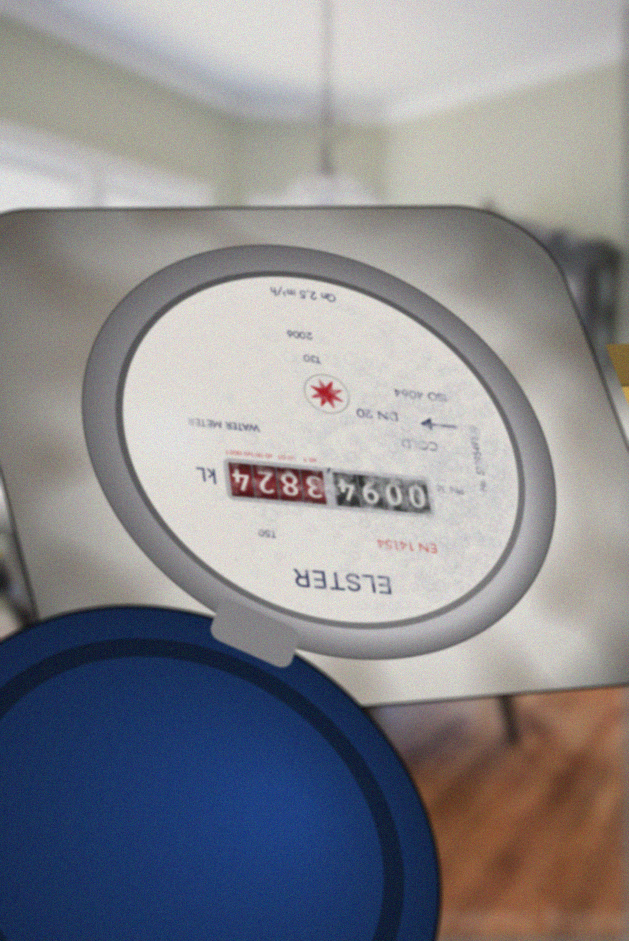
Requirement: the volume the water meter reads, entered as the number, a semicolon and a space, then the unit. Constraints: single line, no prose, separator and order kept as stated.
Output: 94.3824; kL
